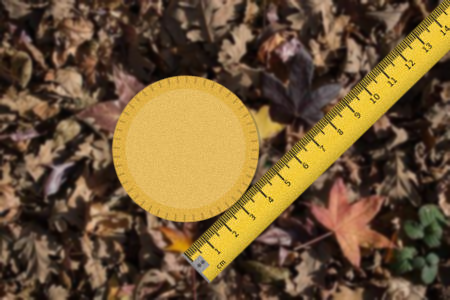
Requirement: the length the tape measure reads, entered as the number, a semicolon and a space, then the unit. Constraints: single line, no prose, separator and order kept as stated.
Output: 6; cm
